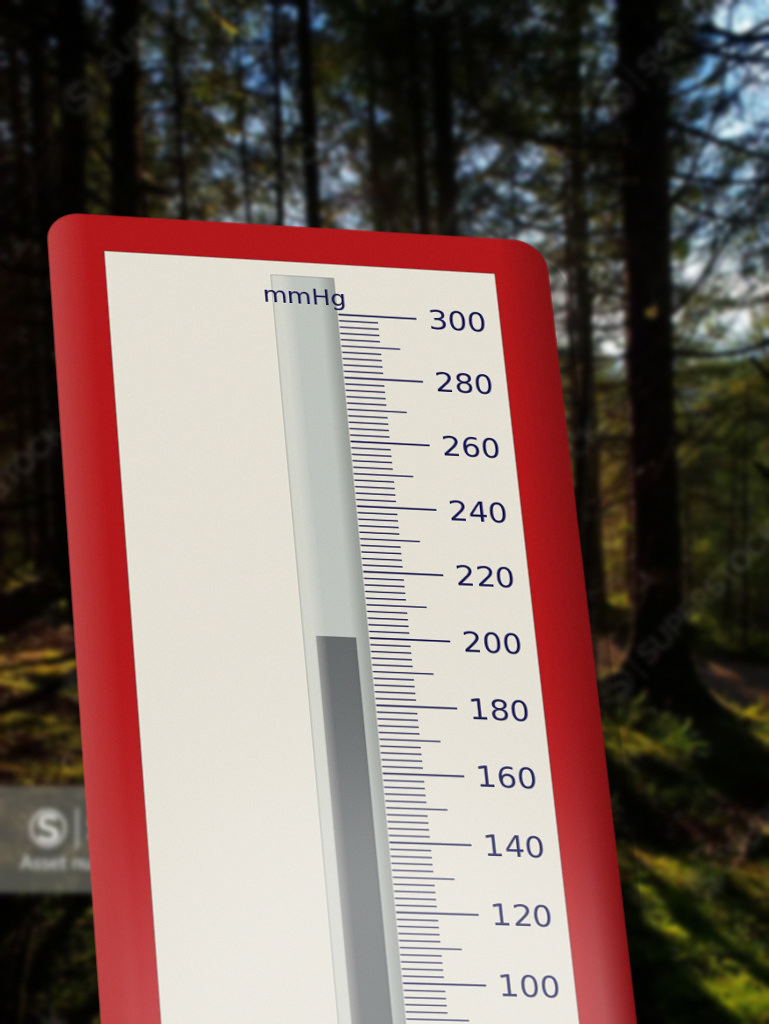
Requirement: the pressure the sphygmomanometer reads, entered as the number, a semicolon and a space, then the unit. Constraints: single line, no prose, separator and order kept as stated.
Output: 200; mmHg
